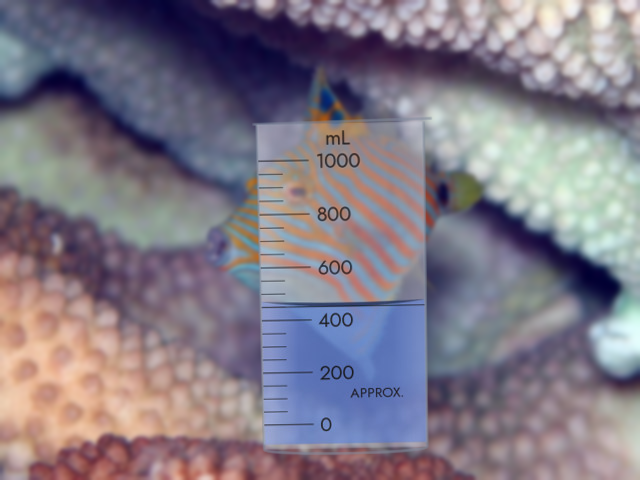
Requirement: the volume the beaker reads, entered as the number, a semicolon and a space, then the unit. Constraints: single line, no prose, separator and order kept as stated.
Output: 450; mL
